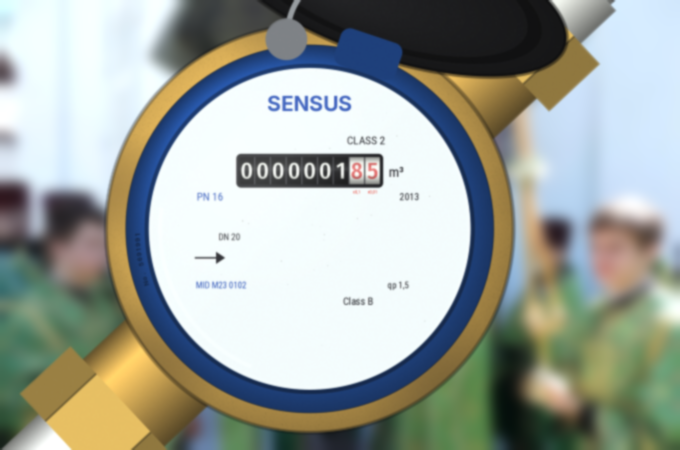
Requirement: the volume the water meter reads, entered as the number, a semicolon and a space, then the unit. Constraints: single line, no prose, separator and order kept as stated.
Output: 1.85; m³
